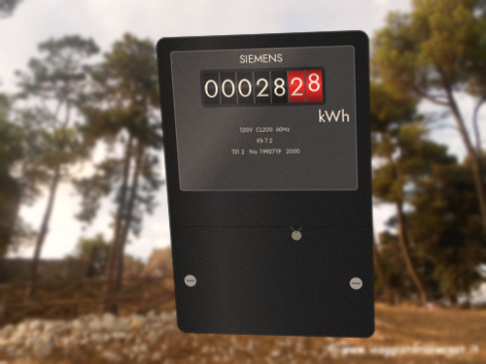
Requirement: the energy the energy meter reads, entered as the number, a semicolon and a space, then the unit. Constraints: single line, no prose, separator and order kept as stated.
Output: 28.28; kWh
